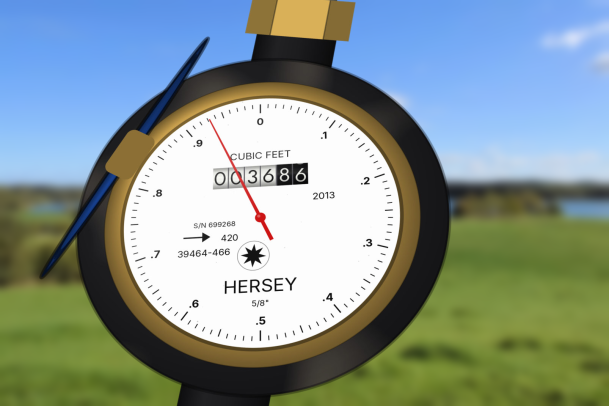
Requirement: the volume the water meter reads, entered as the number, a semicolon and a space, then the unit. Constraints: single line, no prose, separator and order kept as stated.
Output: 3685.93; ft³
